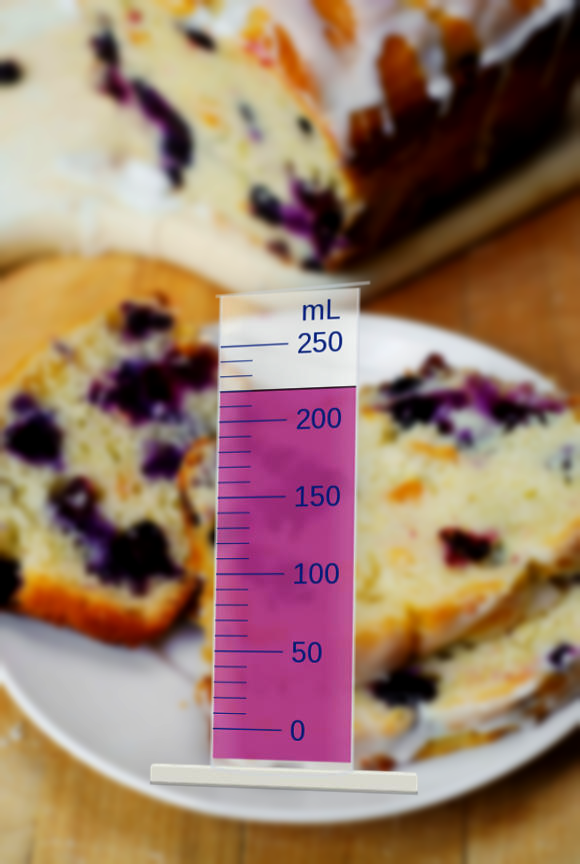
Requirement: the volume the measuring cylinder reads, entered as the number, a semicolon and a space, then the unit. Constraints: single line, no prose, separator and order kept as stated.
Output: 220; mL
